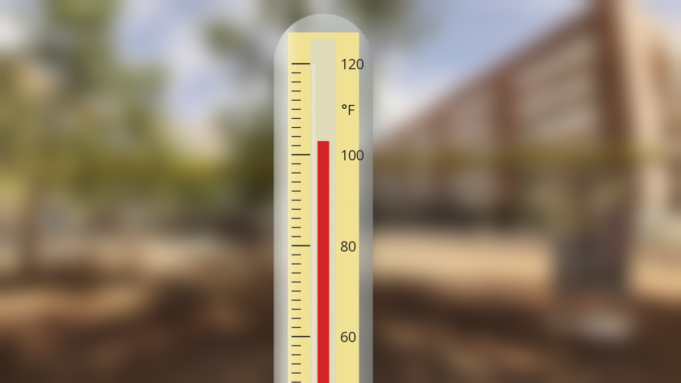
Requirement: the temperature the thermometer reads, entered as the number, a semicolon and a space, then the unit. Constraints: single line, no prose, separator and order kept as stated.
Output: 103; °F
